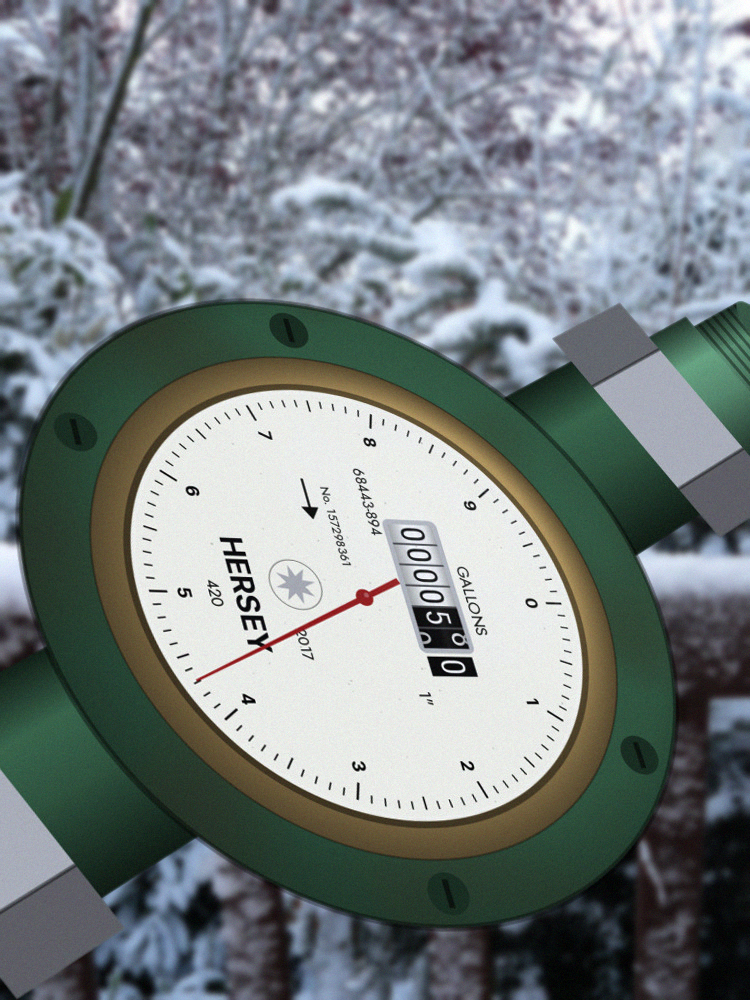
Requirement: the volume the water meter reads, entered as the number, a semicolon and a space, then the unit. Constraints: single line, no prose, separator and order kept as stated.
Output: 584.3; gal
